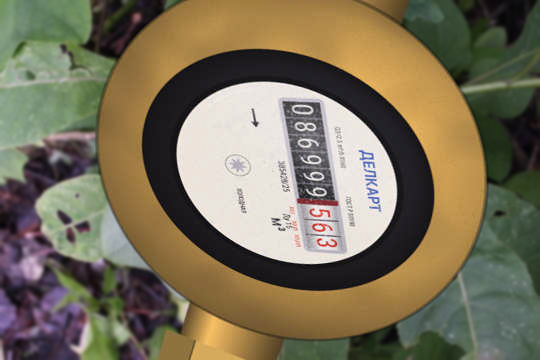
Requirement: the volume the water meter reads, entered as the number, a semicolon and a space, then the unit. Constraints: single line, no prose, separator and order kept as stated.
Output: 86999.563; m³
